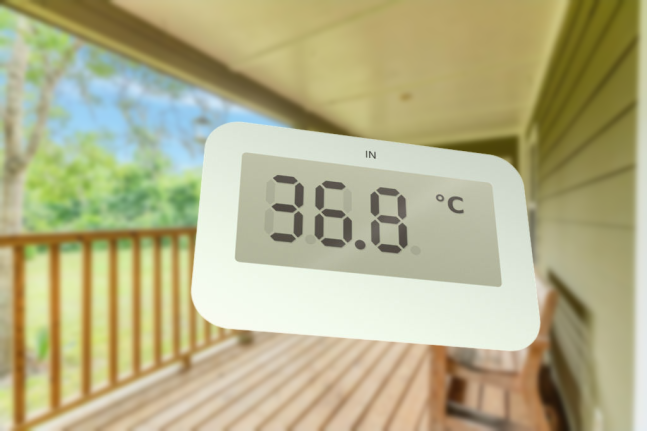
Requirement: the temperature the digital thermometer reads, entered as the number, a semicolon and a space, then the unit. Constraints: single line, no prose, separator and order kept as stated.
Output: 36.8; °C
